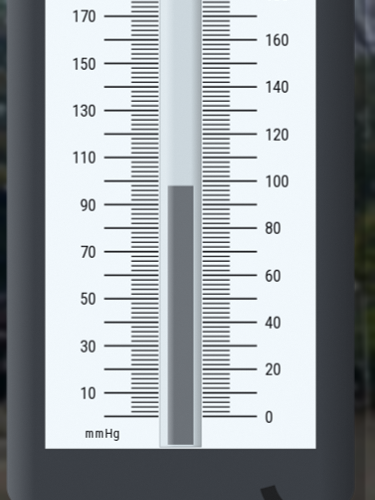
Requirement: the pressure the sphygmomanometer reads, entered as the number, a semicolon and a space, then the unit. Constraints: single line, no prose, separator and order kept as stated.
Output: 98; mmHg
